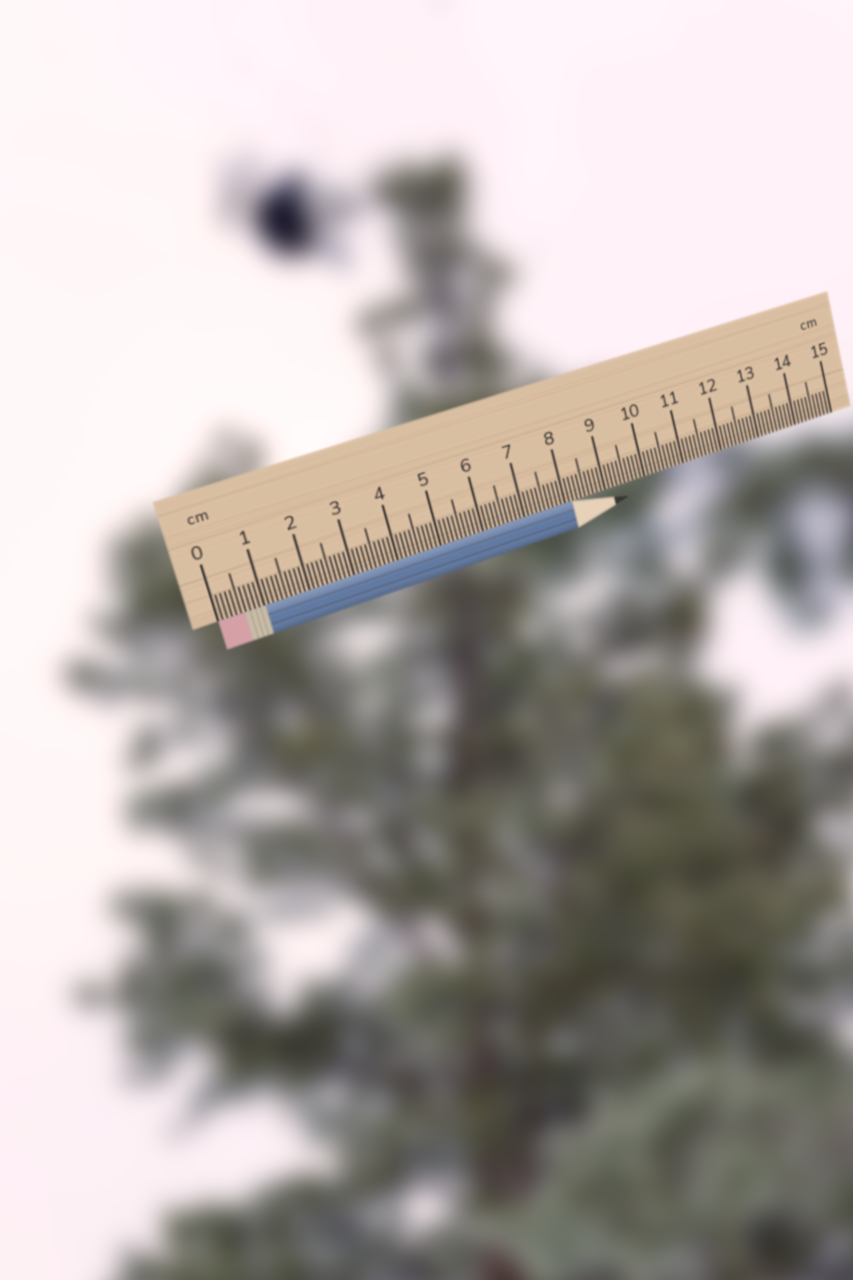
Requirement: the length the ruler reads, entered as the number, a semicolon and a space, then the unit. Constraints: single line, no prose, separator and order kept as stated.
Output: 9.5; cm
